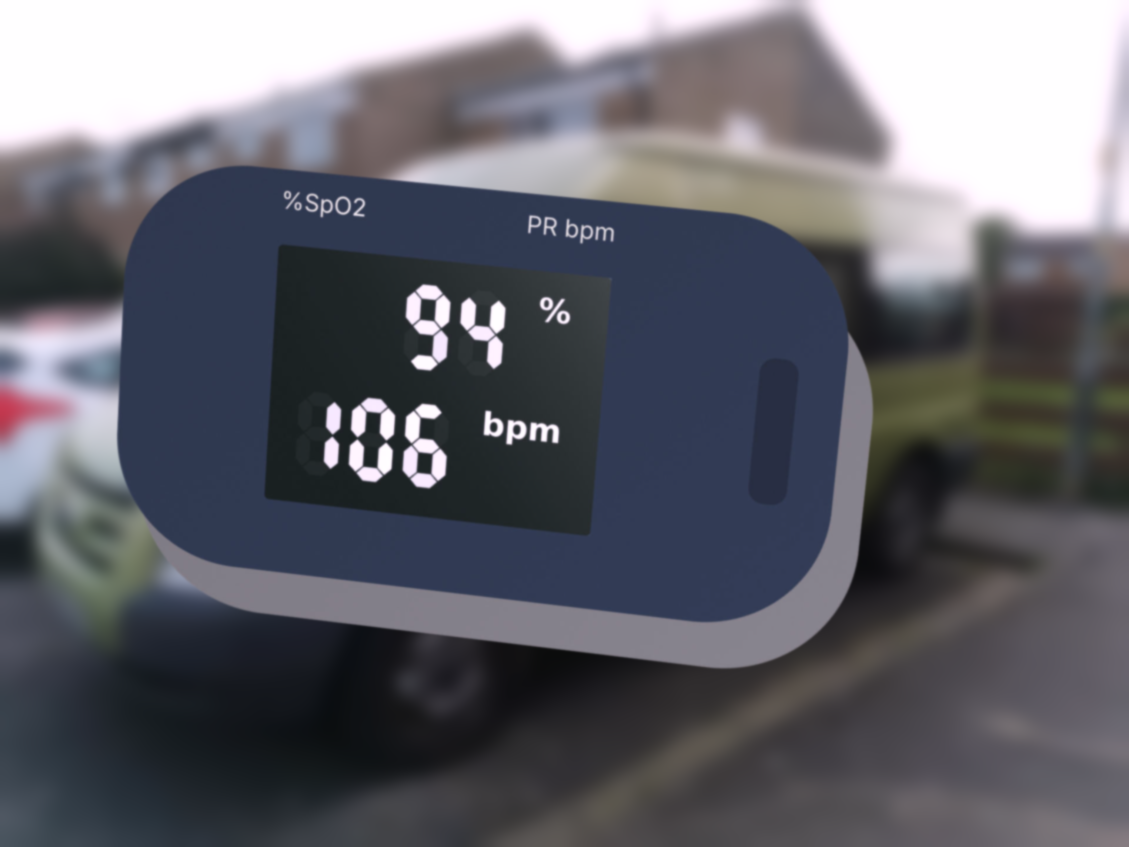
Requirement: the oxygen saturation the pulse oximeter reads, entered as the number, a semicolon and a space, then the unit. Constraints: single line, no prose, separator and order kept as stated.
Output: 94; %
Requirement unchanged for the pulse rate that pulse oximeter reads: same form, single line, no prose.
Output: 106; bpm
